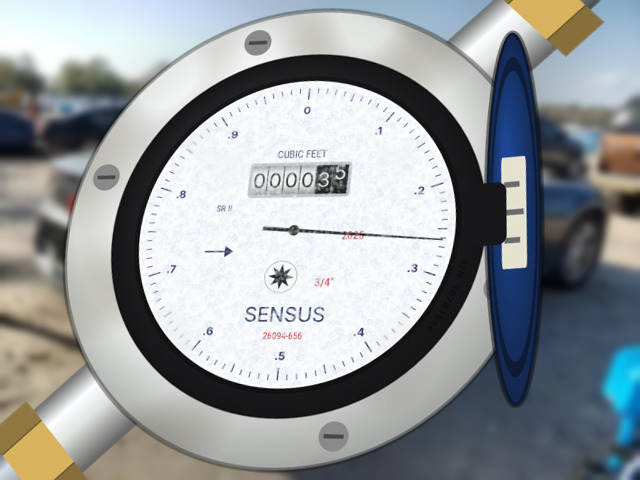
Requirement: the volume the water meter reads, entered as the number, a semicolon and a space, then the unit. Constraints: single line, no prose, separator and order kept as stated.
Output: 35.26; ft³
